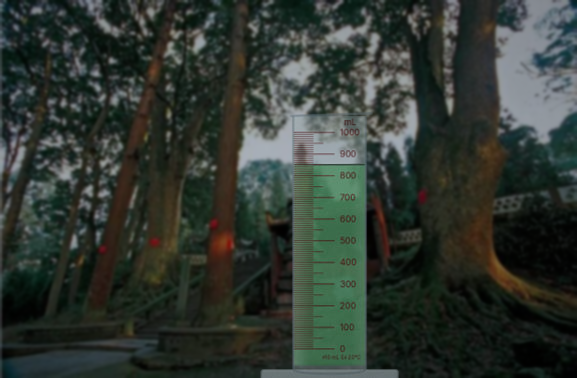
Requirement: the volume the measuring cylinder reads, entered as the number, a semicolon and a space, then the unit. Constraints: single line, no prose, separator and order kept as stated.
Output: 850; mL
